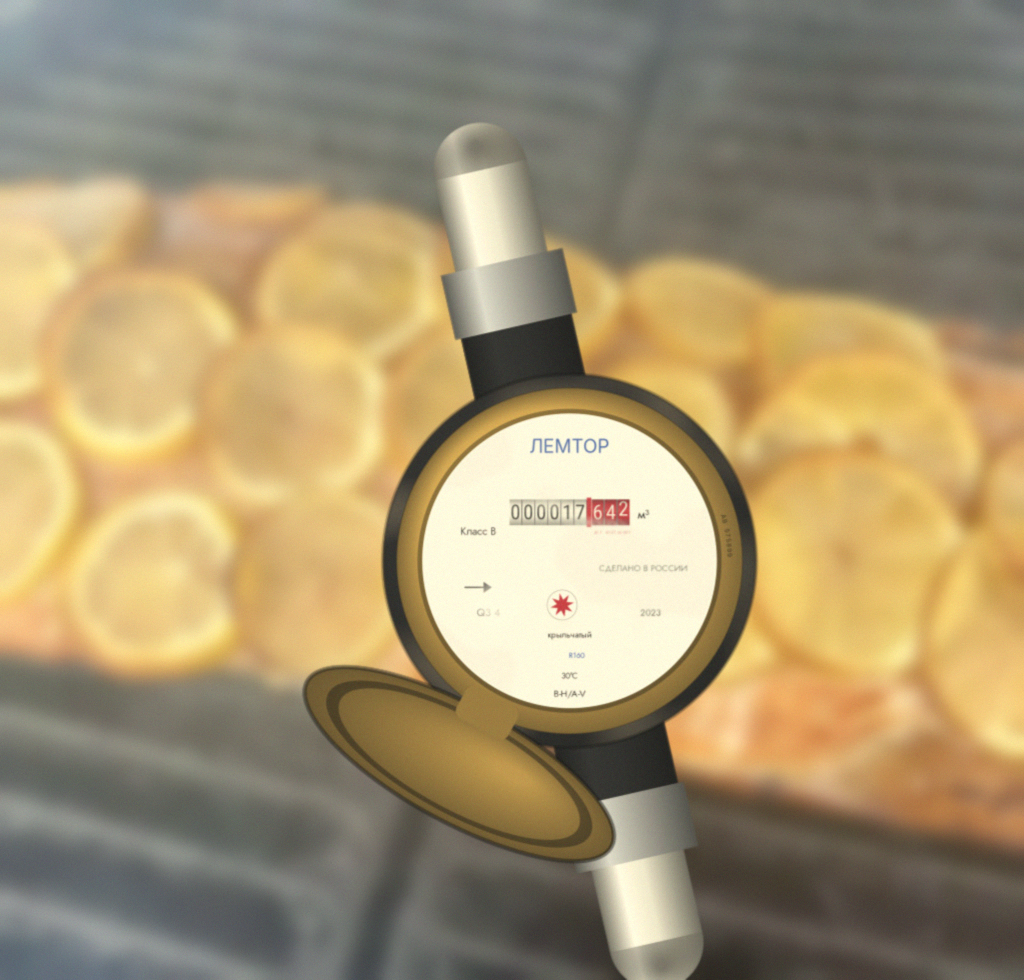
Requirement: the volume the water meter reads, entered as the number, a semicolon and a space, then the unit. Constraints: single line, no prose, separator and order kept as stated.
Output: 17.642; m³
